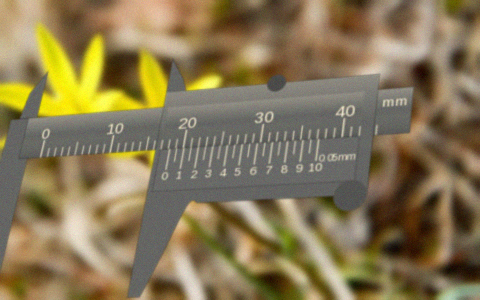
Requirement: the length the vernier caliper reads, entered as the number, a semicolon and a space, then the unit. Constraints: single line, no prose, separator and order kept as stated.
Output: 18.2; mm
